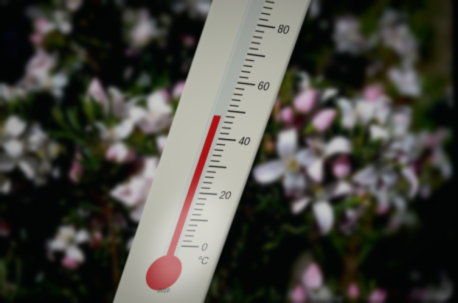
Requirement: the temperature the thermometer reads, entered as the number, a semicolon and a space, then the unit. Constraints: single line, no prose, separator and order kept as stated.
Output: 48; °C
